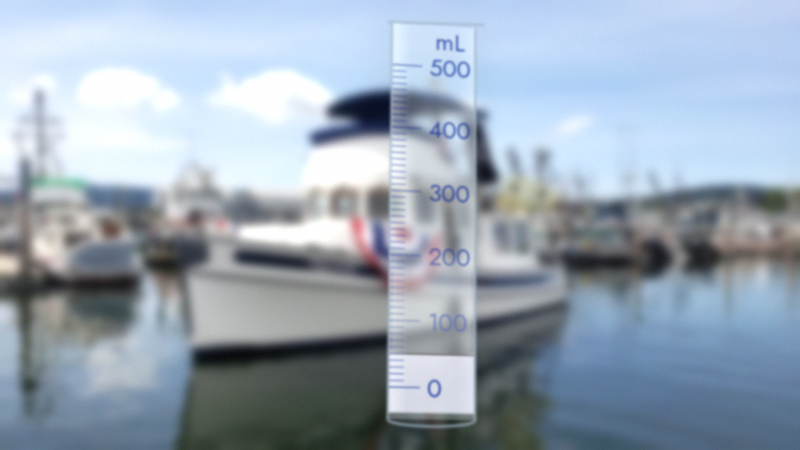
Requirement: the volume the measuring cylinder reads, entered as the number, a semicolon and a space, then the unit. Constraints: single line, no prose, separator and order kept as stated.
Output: 50; mL
